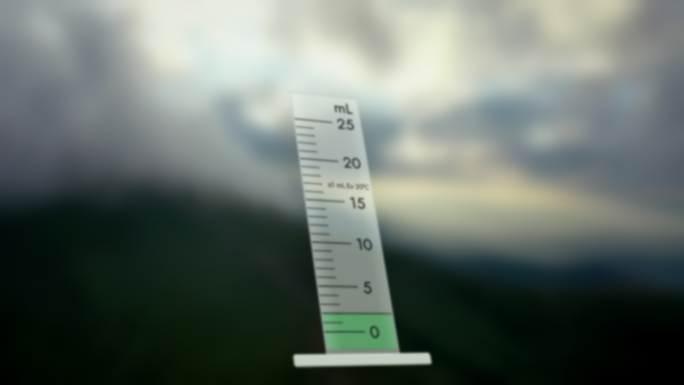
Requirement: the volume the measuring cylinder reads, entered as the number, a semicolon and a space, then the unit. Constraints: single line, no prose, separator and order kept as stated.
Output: 2; mL
